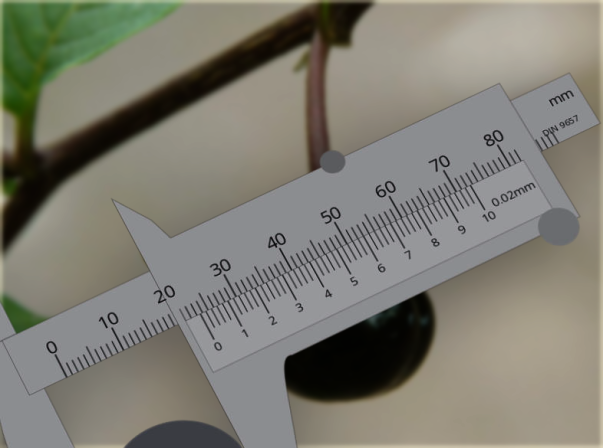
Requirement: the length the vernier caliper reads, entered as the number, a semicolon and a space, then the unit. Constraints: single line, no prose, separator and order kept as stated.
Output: 23.6; mm
